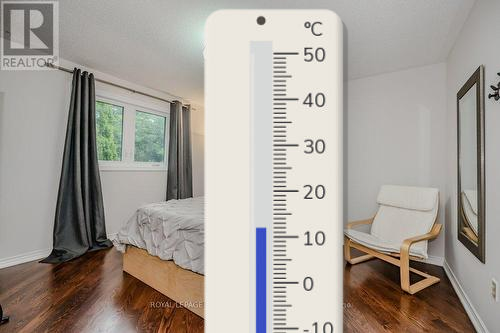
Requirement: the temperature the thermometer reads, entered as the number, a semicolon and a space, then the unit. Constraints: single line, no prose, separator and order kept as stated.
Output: 12; °C
